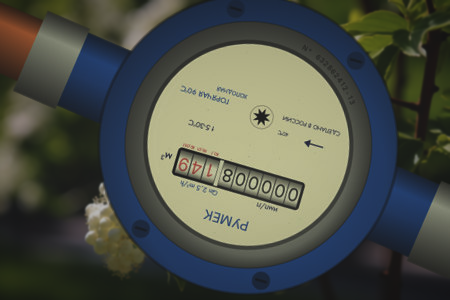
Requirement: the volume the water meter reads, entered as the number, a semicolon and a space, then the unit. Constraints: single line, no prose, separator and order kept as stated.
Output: 8.149; m³
